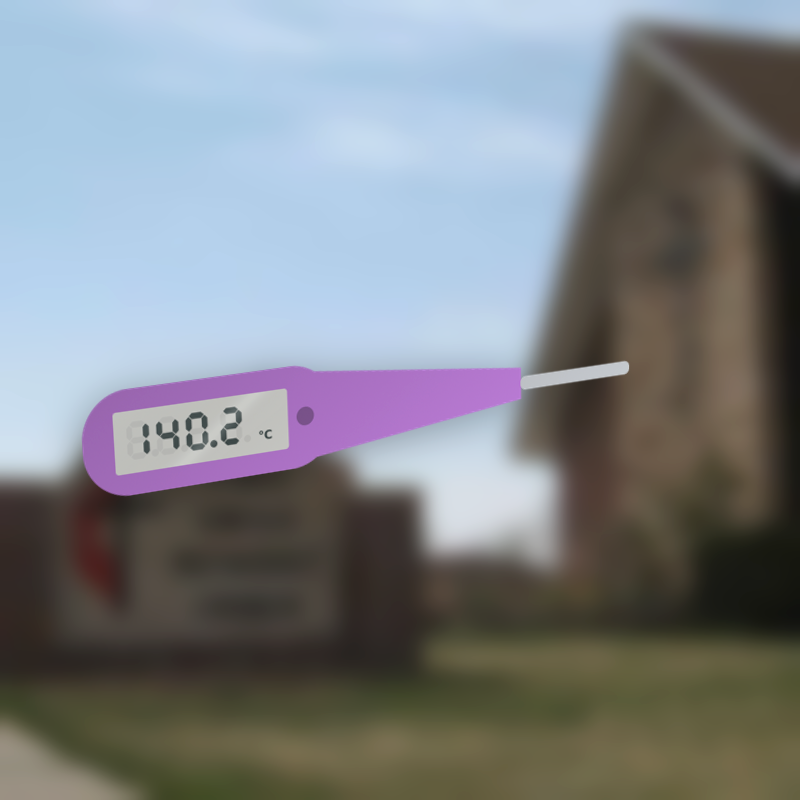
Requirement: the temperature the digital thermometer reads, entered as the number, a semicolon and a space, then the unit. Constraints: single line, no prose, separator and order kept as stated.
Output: 140.2; °C
